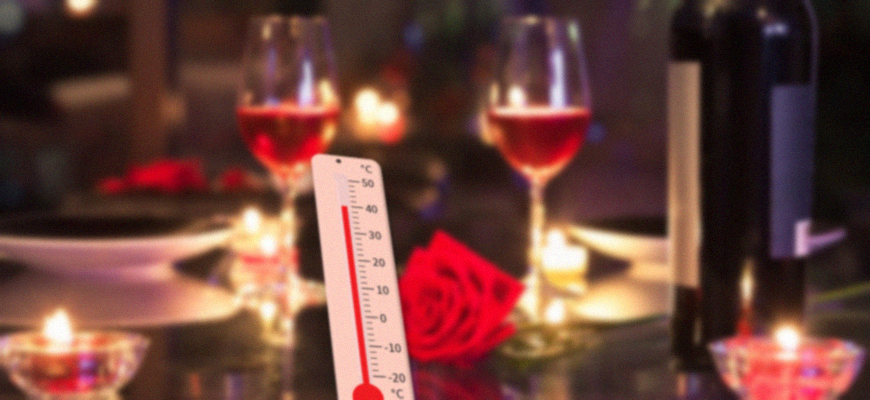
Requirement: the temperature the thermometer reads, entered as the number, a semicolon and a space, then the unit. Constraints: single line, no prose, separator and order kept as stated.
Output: 40; °C
